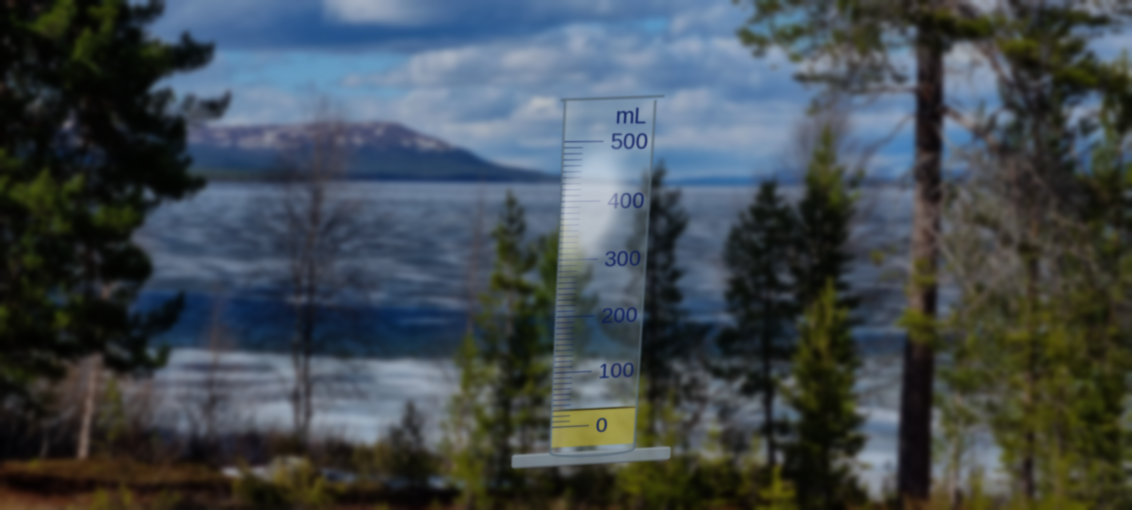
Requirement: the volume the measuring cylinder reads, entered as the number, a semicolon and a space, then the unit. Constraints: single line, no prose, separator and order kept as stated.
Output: 30; mL
